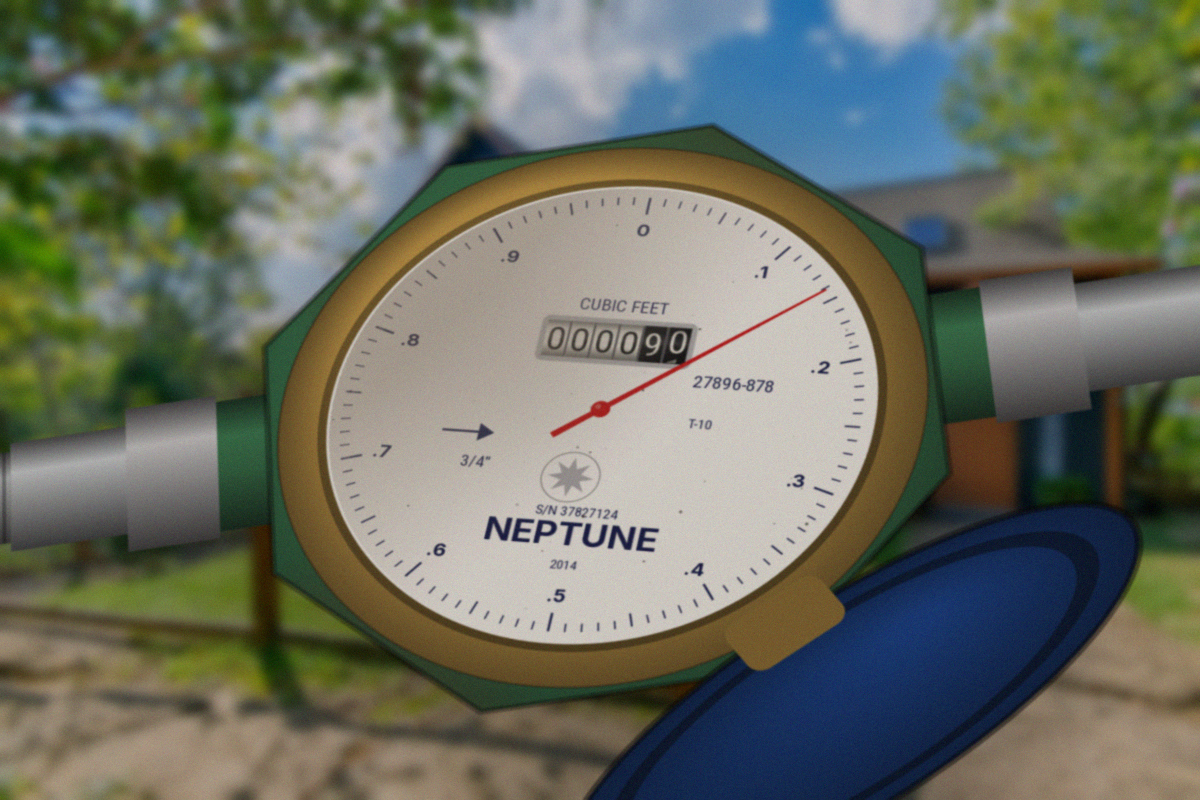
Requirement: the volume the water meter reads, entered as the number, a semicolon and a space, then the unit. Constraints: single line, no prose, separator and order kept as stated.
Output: 90.14; ft³
